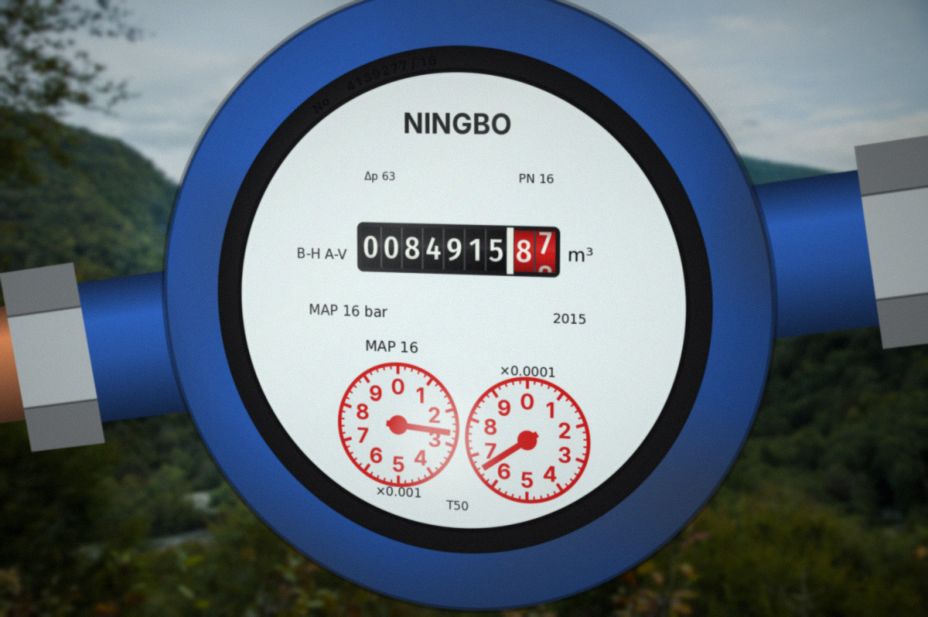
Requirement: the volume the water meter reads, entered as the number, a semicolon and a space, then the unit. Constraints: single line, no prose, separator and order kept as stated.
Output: 84915.8726; m³
